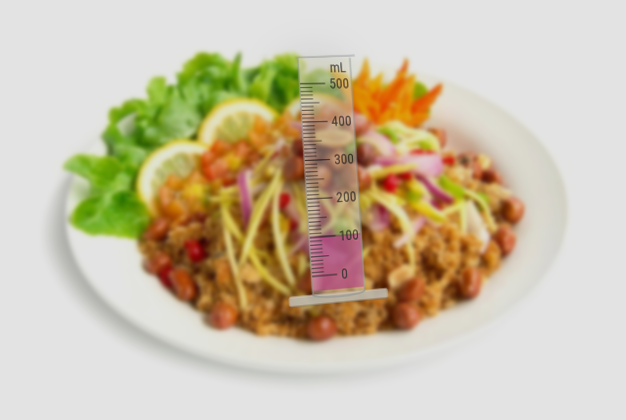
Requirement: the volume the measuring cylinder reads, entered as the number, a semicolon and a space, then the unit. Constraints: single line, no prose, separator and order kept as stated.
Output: 100; mL
